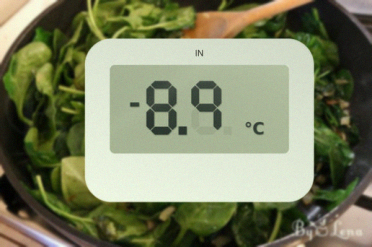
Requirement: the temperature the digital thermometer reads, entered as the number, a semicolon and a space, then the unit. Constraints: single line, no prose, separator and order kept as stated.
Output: -8.9; °C
